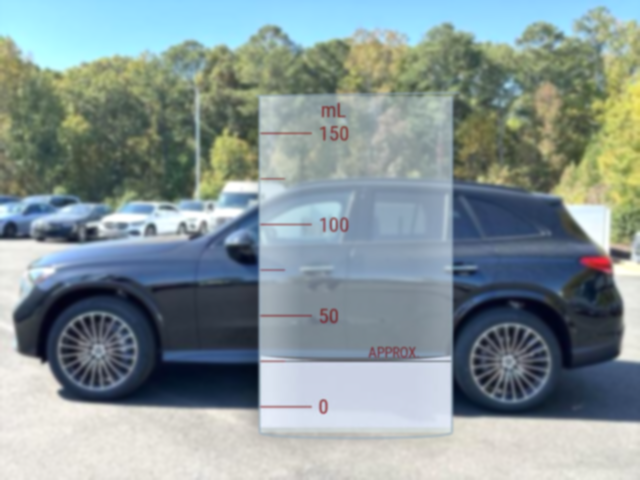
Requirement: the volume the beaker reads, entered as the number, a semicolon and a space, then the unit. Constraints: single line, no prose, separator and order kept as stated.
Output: 25; mL
